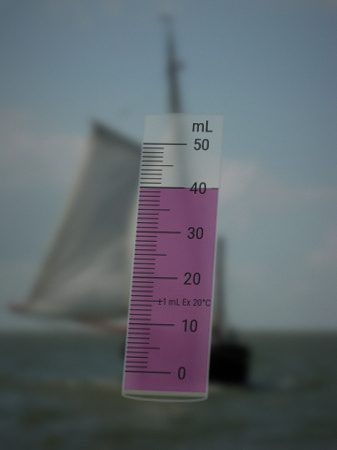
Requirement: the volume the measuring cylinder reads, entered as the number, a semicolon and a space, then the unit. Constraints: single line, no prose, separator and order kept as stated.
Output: 40; mL
